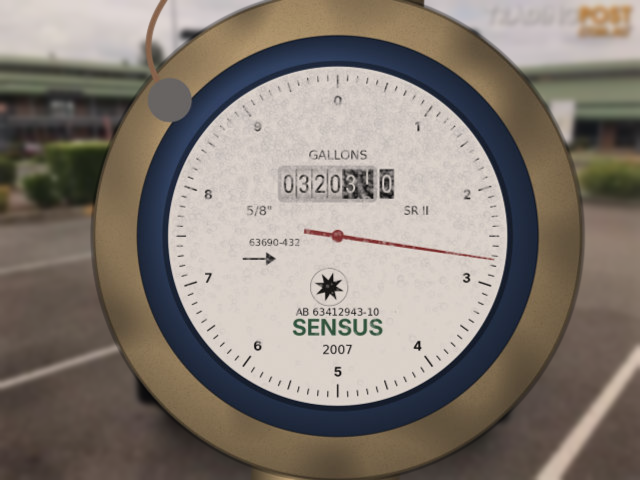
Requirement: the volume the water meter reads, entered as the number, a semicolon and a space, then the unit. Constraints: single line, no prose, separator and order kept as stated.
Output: 320312.7; gal
